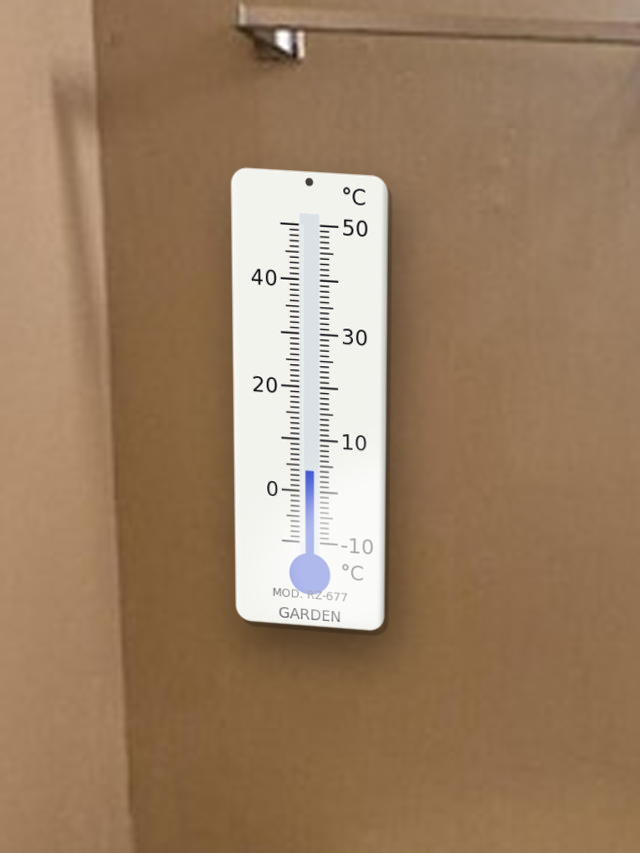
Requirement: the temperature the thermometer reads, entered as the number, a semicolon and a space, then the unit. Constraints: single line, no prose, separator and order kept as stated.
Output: 4; °C
